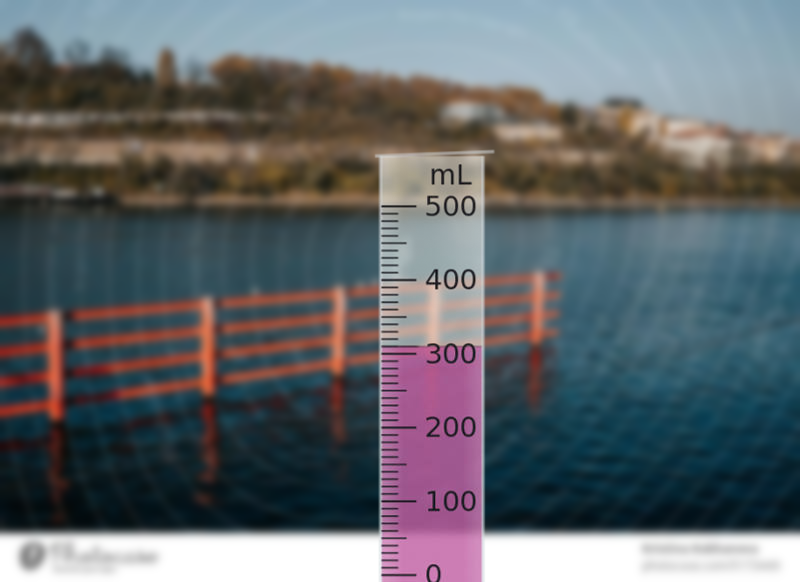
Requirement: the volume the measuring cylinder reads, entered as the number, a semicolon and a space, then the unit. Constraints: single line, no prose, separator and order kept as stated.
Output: 310; mL
